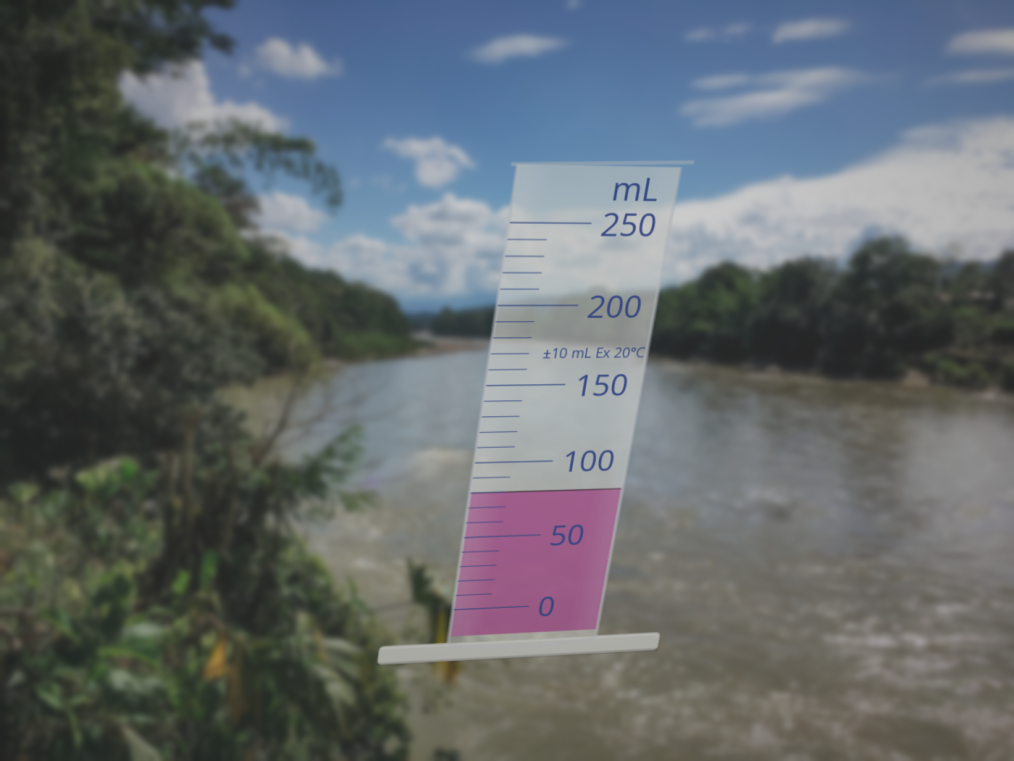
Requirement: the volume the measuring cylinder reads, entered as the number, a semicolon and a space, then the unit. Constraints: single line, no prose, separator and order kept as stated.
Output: 80; mL
